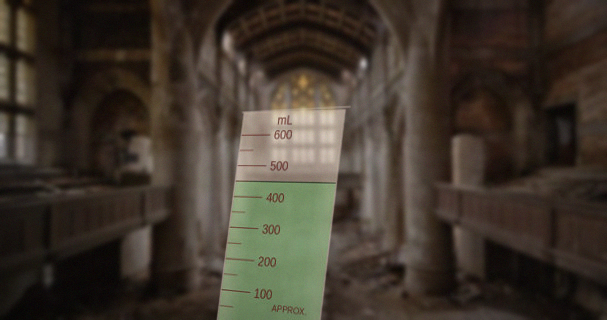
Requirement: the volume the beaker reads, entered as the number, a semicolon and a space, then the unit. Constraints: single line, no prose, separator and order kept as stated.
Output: 450; mL
